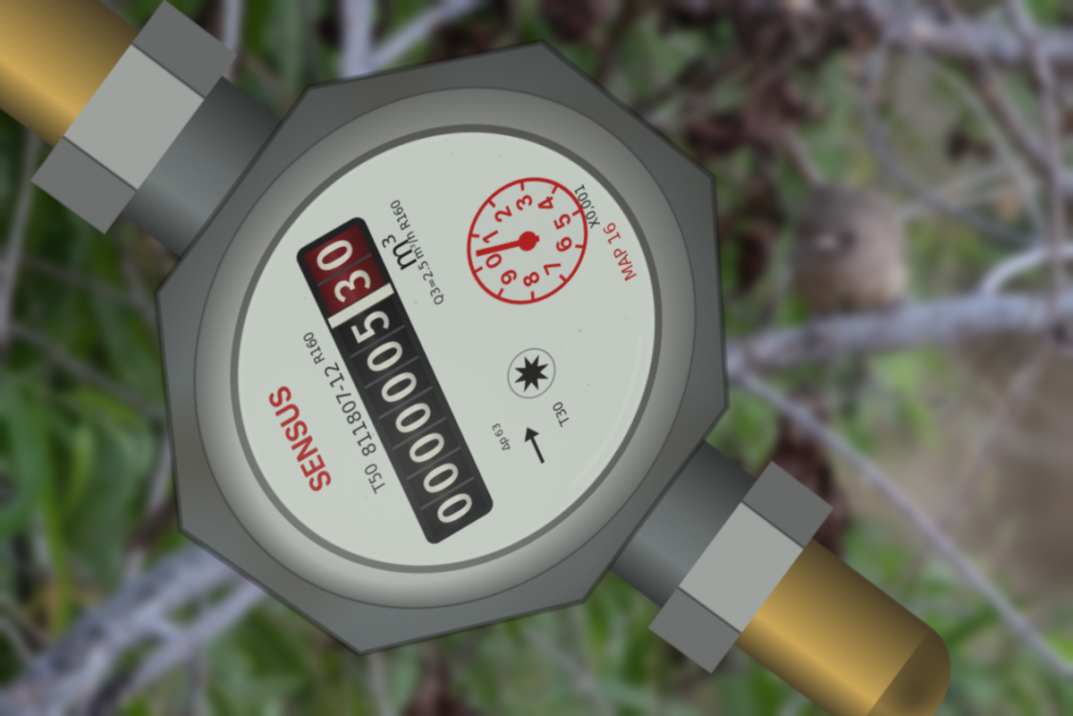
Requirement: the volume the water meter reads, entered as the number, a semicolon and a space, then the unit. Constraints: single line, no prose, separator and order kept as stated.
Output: 5.300; m³
